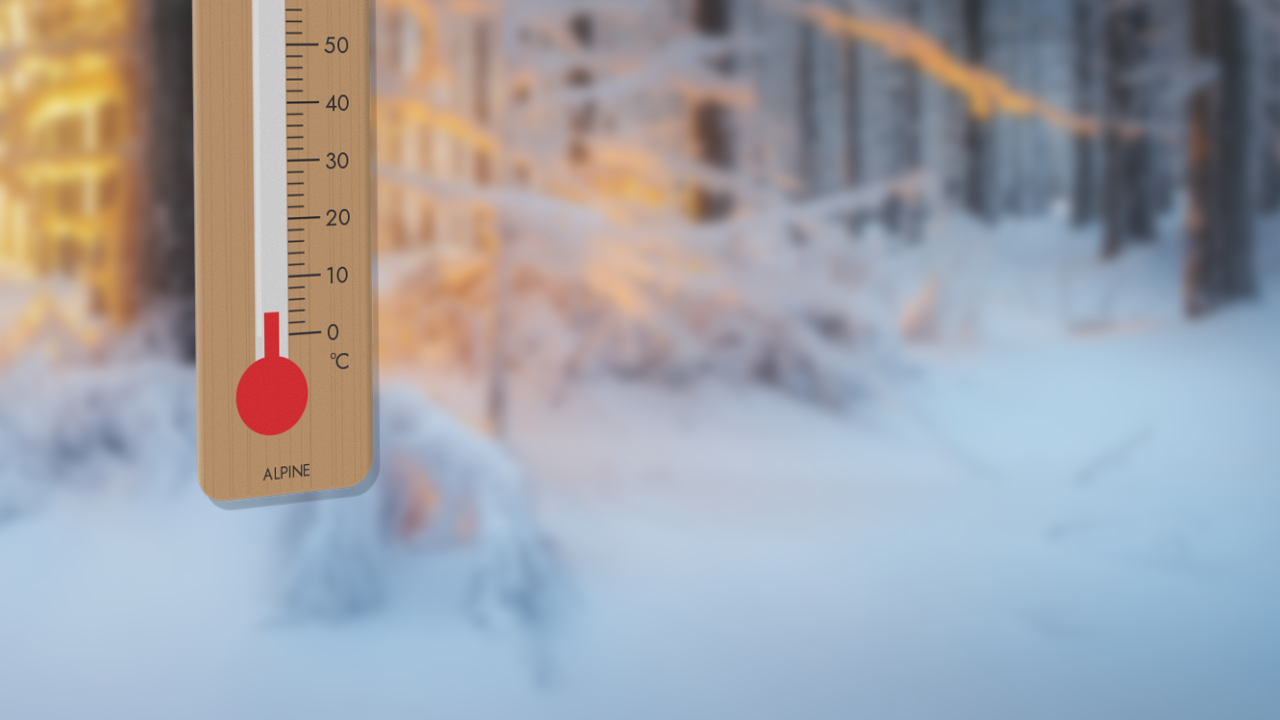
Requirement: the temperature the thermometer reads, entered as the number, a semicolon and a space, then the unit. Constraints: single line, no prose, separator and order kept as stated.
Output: 4; °C
